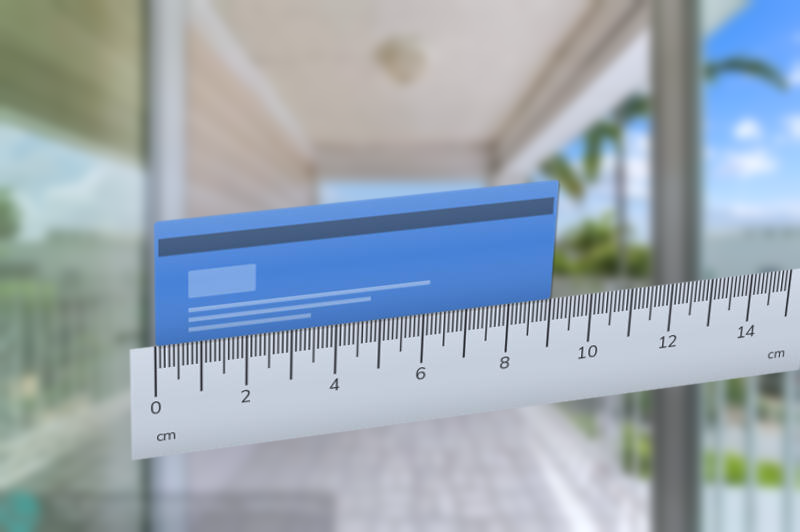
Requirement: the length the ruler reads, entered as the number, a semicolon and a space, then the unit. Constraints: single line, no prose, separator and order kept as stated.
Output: 9; cm
